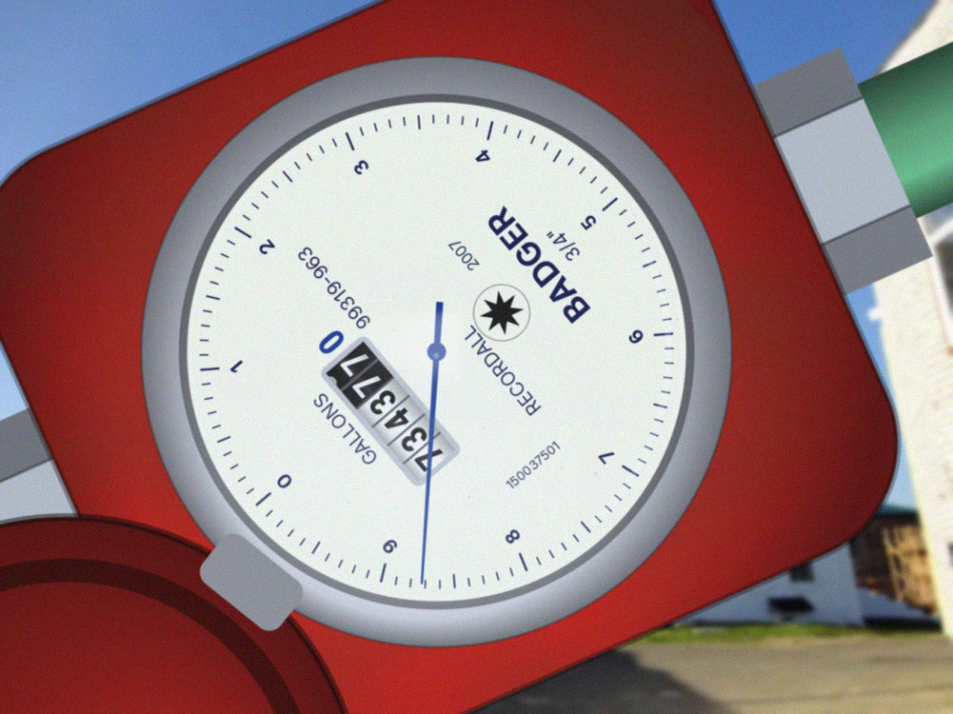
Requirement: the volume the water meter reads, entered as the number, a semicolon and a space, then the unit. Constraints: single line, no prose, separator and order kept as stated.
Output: 7343768.7; gal
